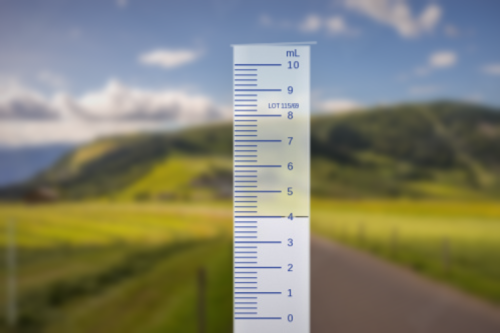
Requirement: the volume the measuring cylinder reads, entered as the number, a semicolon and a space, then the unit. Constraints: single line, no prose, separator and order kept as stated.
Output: 4; mL
